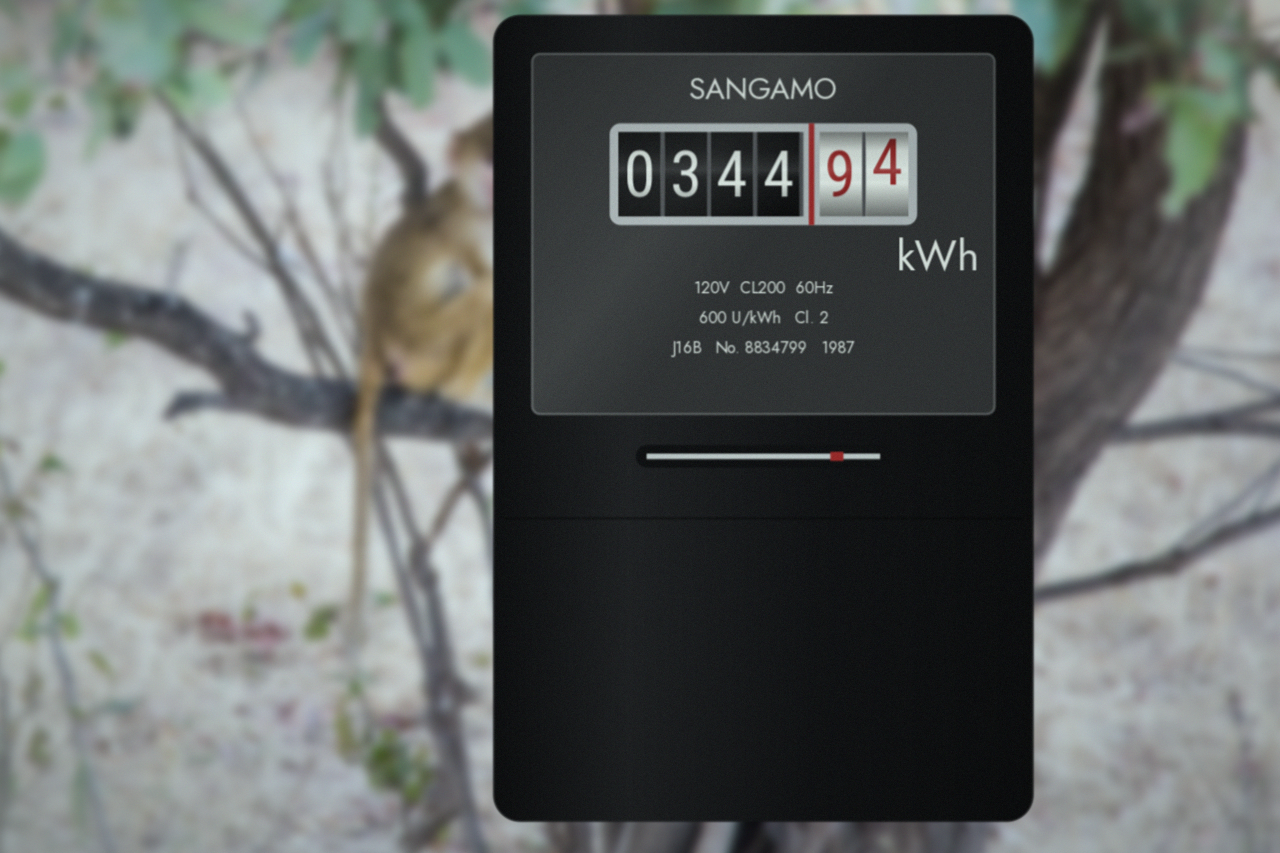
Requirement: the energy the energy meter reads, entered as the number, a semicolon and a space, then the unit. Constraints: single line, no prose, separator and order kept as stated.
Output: 344.94; kWh
